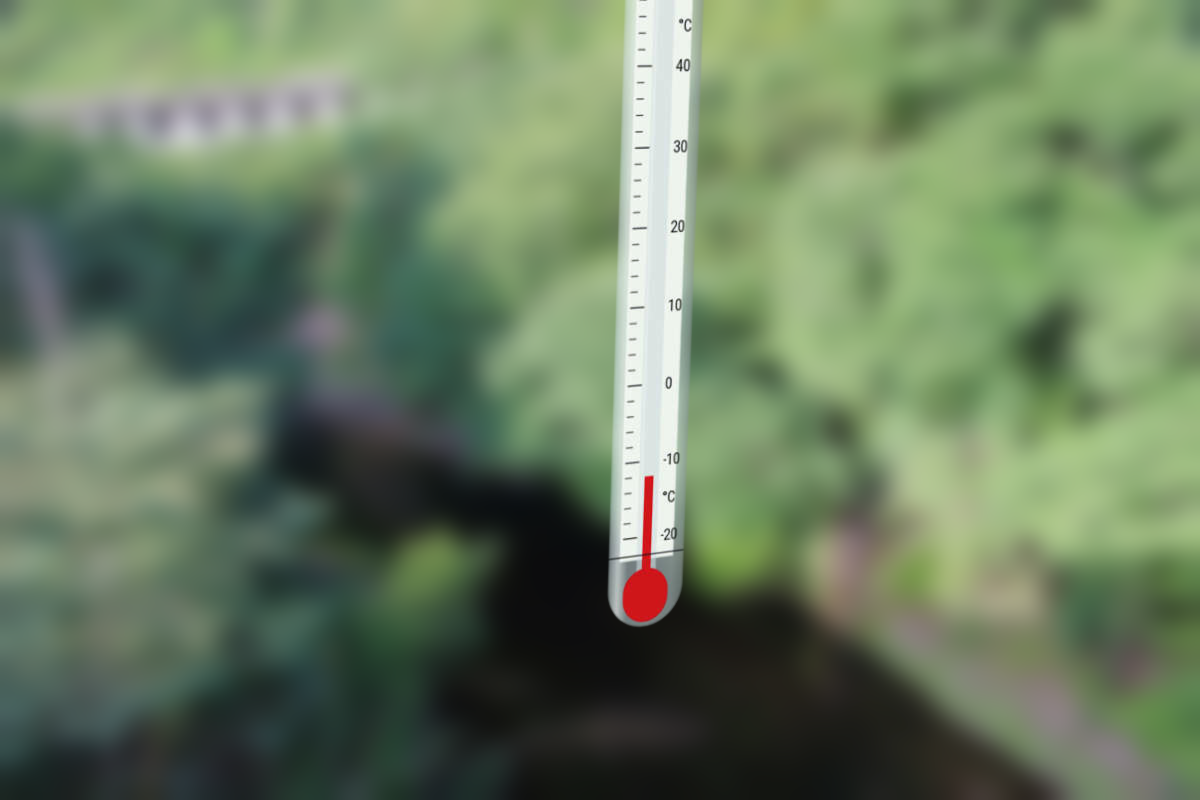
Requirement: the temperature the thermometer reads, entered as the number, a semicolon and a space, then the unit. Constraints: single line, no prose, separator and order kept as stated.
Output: -12; °C
